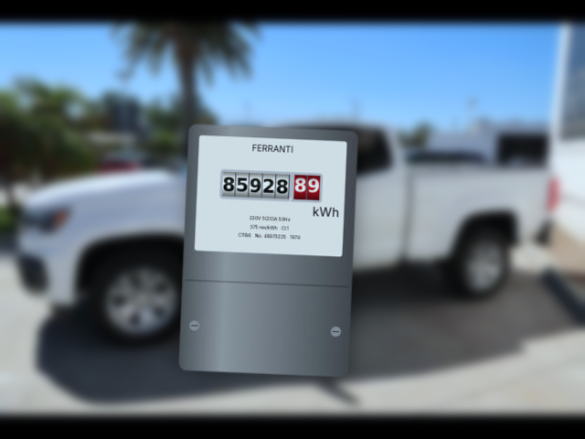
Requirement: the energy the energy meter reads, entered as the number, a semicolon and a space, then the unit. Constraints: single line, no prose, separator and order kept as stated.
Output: 85928.89; kWh
